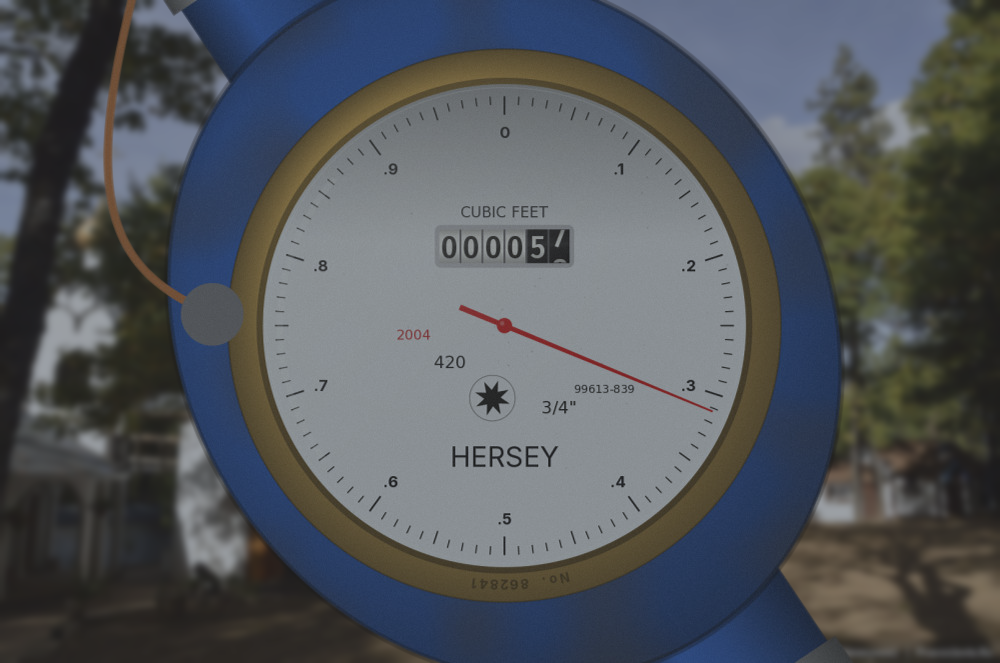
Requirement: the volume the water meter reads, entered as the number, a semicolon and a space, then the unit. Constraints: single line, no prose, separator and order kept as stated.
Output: 57.31; ft³
